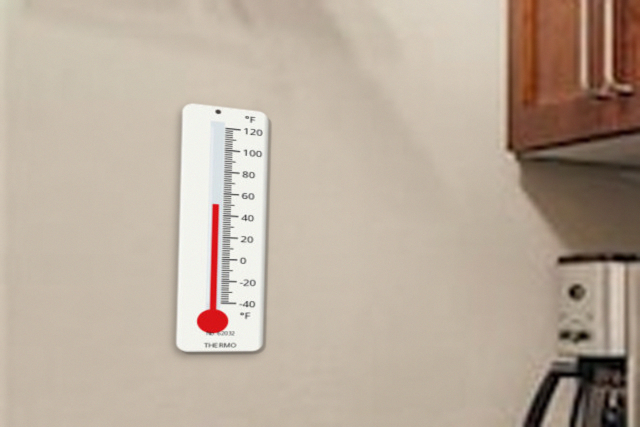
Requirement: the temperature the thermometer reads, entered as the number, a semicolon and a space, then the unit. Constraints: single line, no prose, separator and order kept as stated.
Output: 50; °F
